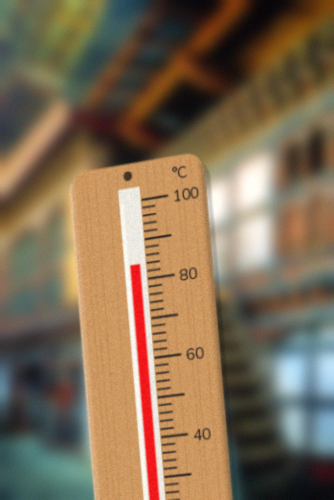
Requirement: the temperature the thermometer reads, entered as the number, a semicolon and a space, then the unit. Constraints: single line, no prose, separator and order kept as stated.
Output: 84; °C
